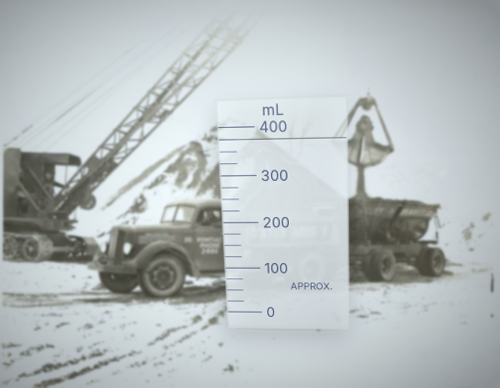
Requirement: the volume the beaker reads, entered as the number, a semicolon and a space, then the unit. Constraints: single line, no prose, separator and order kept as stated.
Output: 375; mL
